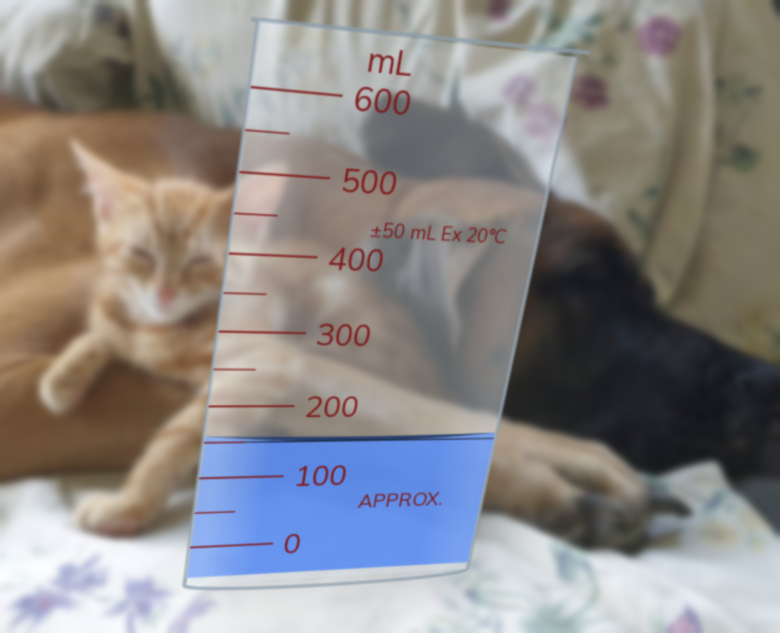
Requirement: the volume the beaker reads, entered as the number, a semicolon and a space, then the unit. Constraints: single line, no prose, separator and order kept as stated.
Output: 150; mL
